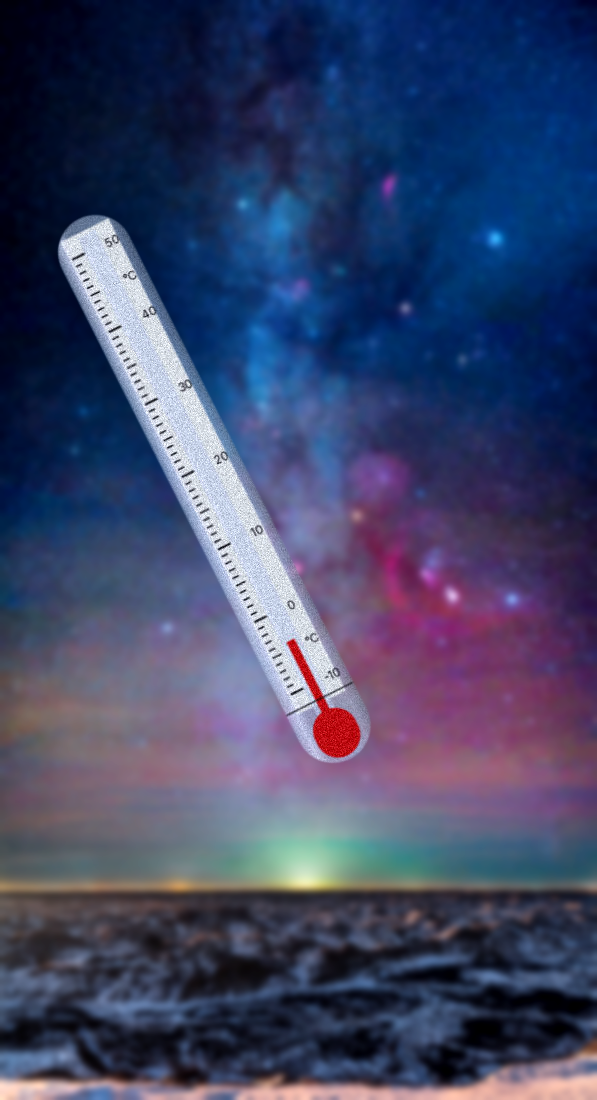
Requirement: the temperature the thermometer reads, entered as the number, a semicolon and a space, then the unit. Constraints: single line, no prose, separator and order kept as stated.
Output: -4; °C
